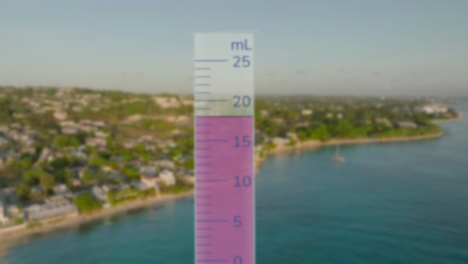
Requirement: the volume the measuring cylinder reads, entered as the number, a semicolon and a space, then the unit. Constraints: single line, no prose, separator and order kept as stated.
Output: 18; mL
